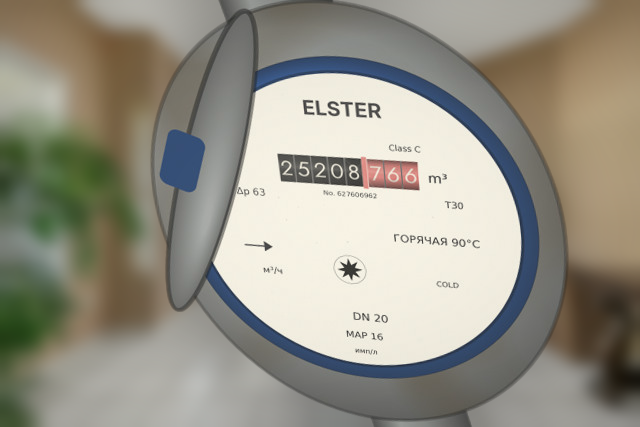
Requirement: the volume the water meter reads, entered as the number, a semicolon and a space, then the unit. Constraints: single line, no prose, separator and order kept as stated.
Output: 25208.766; m³
